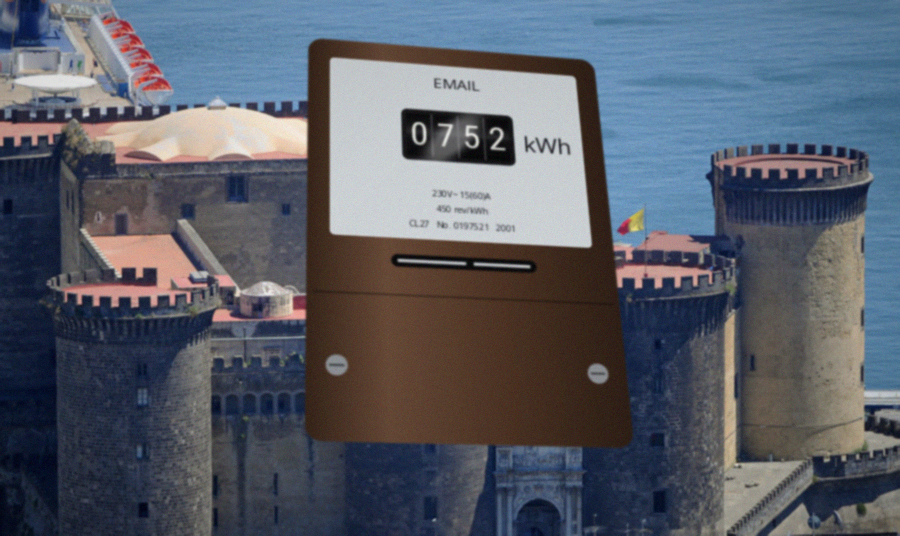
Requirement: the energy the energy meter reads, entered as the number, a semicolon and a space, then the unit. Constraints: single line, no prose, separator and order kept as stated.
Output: 752; kWh
